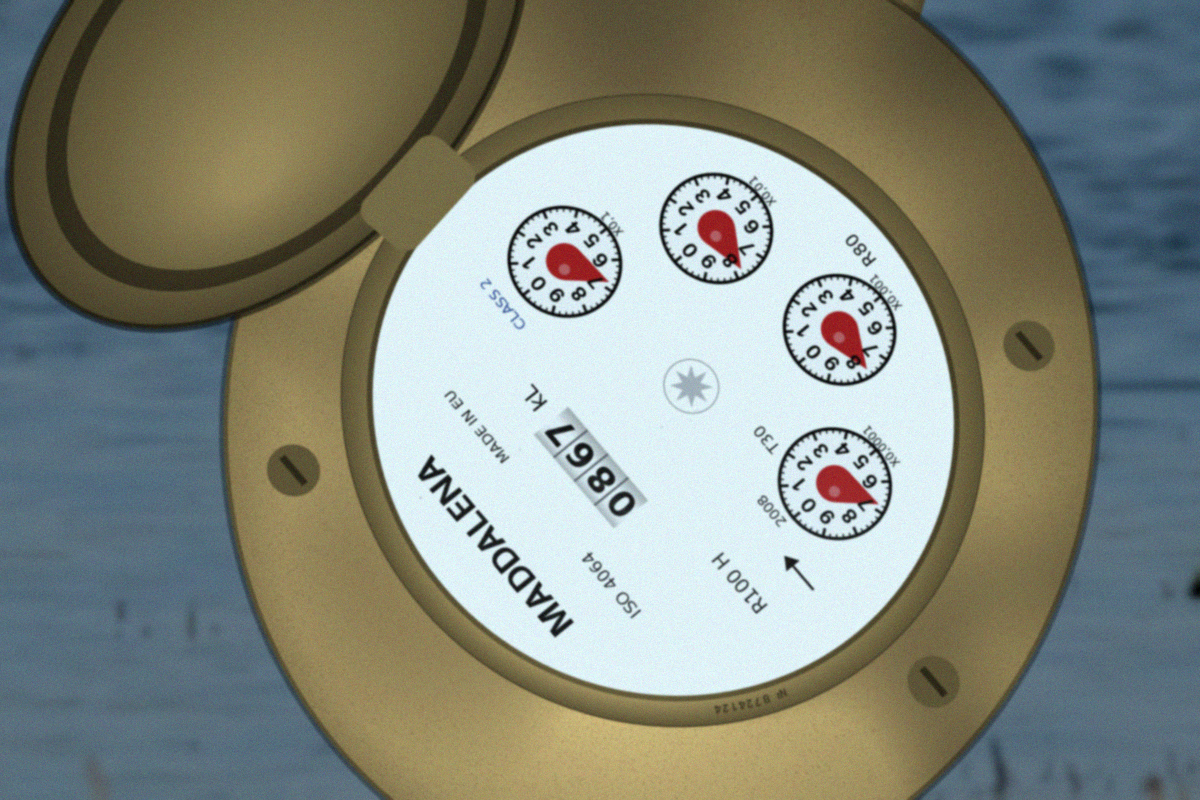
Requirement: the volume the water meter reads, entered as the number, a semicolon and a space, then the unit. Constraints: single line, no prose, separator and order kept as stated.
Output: 867.6776; kL
